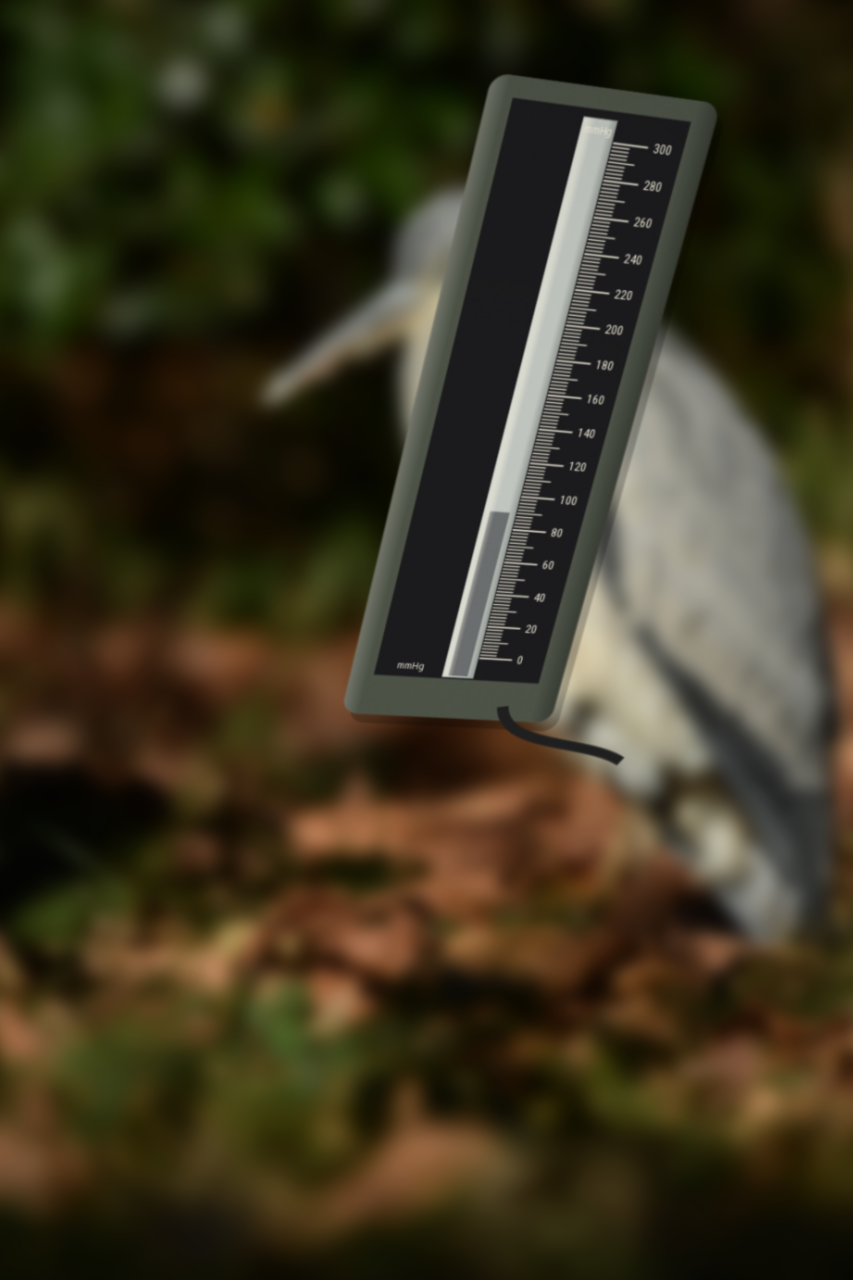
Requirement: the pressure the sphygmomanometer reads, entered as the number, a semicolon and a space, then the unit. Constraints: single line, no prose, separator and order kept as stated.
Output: 90; mmHg
